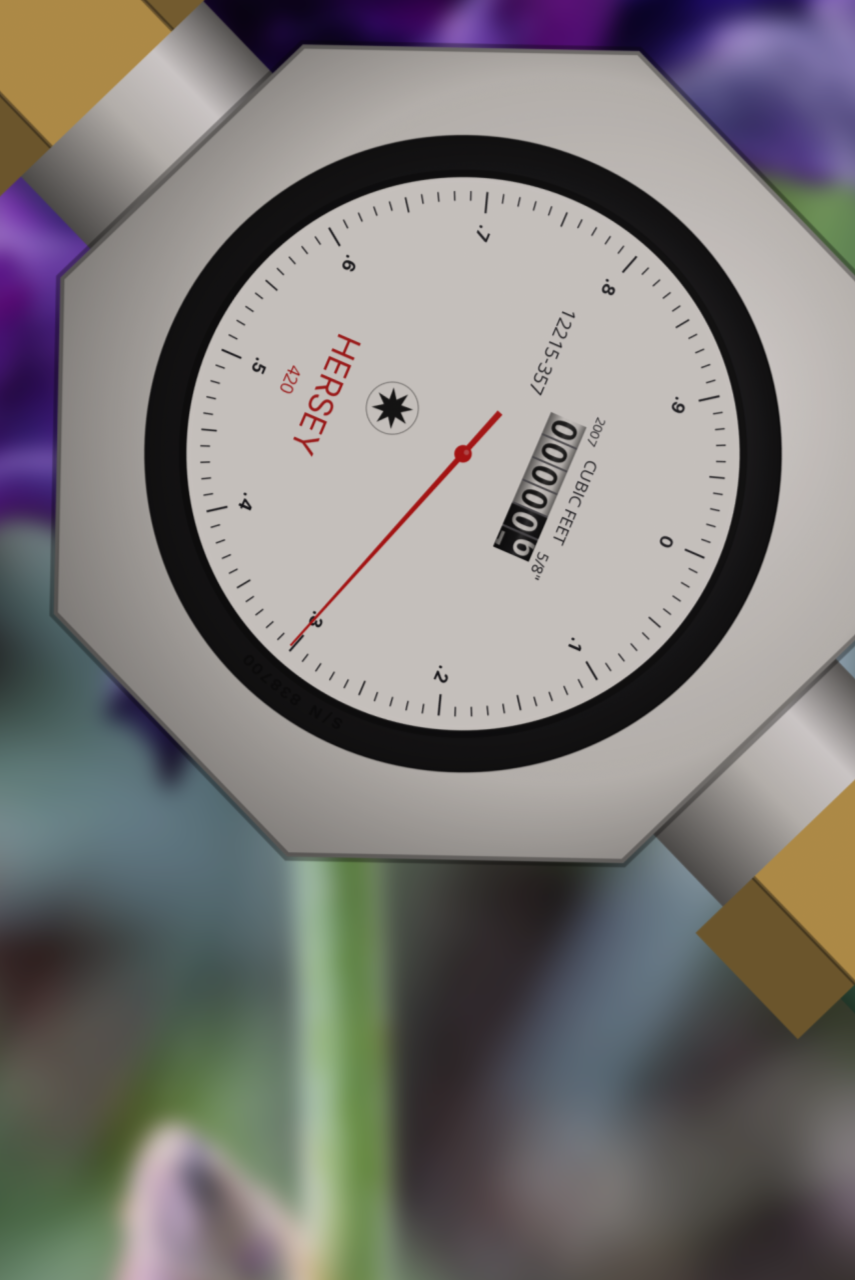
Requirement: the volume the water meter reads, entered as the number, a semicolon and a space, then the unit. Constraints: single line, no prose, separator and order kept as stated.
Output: 6.30; ft³
